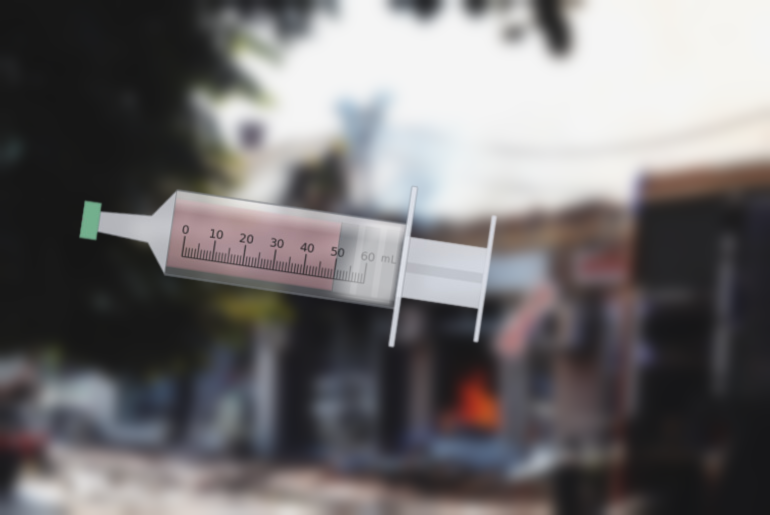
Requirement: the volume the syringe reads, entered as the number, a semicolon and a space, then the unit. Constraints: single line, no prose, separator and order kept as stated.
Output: 50; mL
